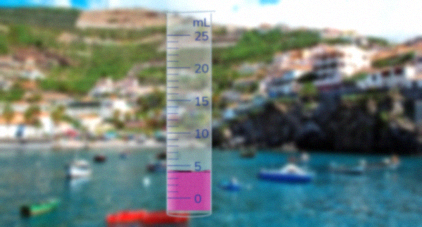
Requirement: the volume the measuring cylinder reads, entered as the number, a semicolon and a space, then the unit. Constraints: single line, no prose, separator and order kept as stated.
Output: 4; mL
